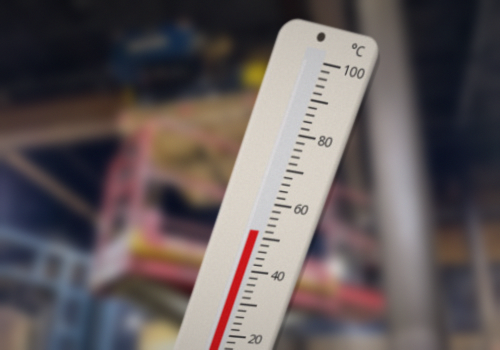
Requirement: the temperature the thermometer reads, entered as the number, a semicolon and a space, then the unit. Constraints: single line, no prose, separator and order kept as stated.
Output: 52; °C
